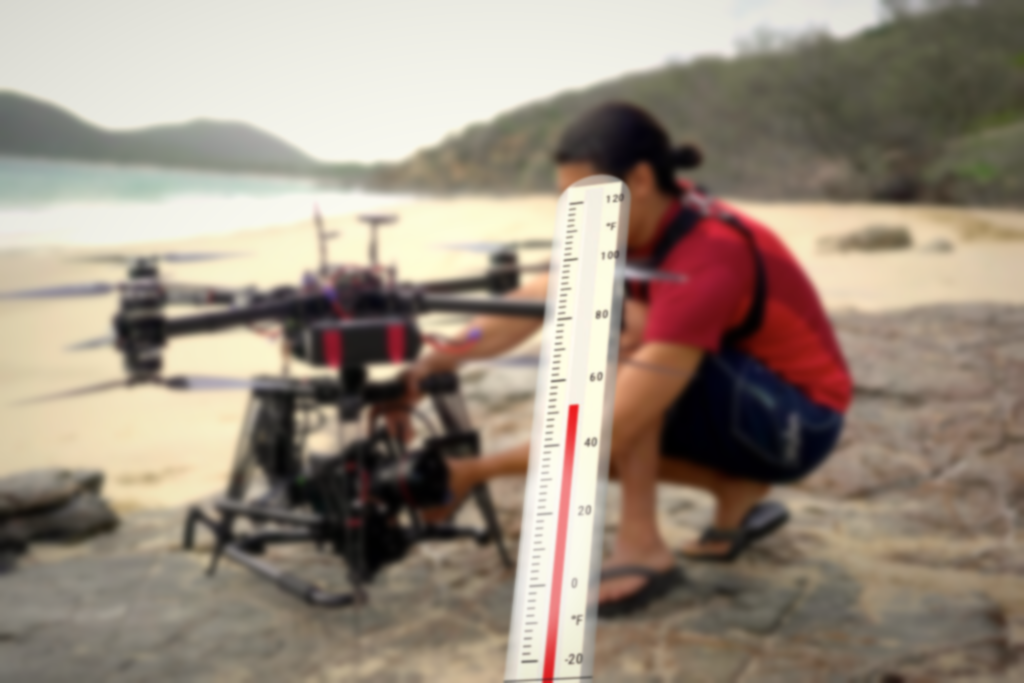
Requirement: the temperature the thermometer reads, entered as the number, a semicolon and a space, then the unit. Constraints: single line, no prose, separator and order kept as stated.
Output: 52; °F
